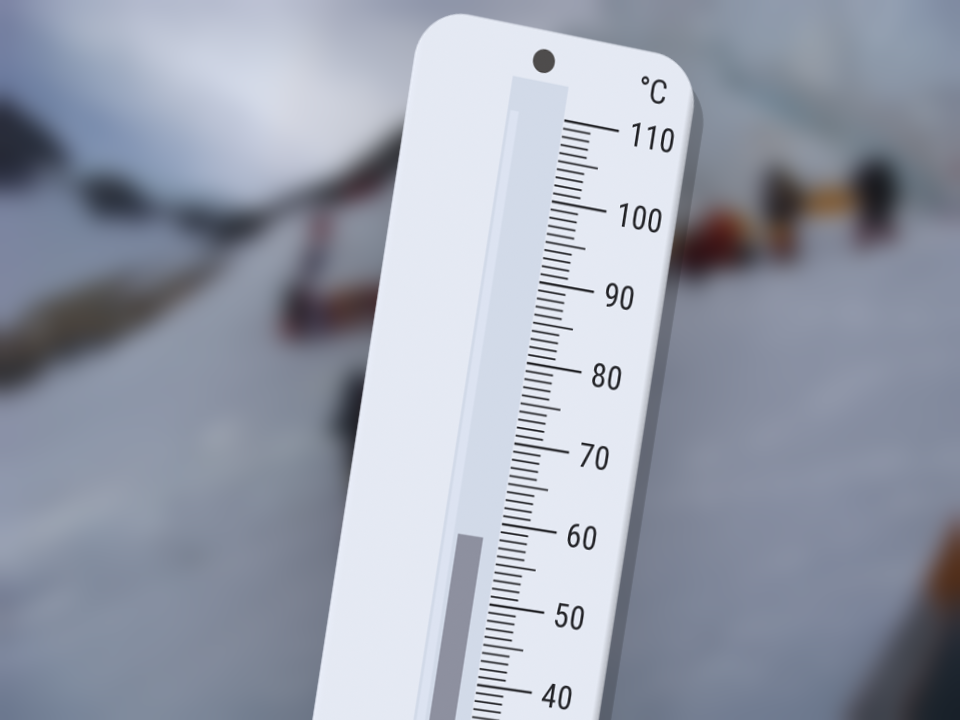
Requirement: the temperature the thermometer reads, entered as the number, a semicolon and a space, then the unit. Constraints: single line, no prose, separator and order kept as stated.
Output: 58; °C
